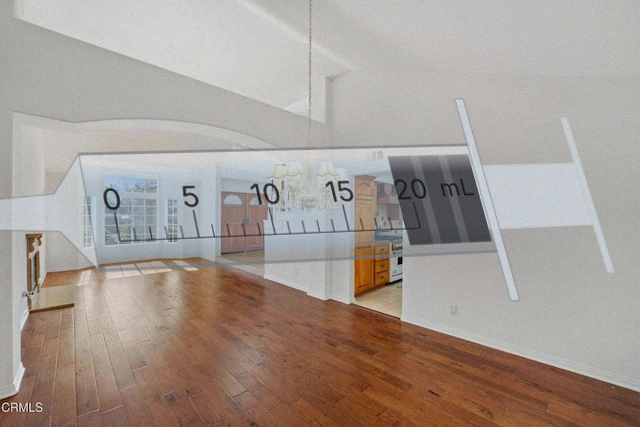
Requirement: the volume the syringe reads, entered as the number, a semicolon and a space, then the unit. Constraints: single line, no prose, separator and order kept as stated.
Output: 19; mL
